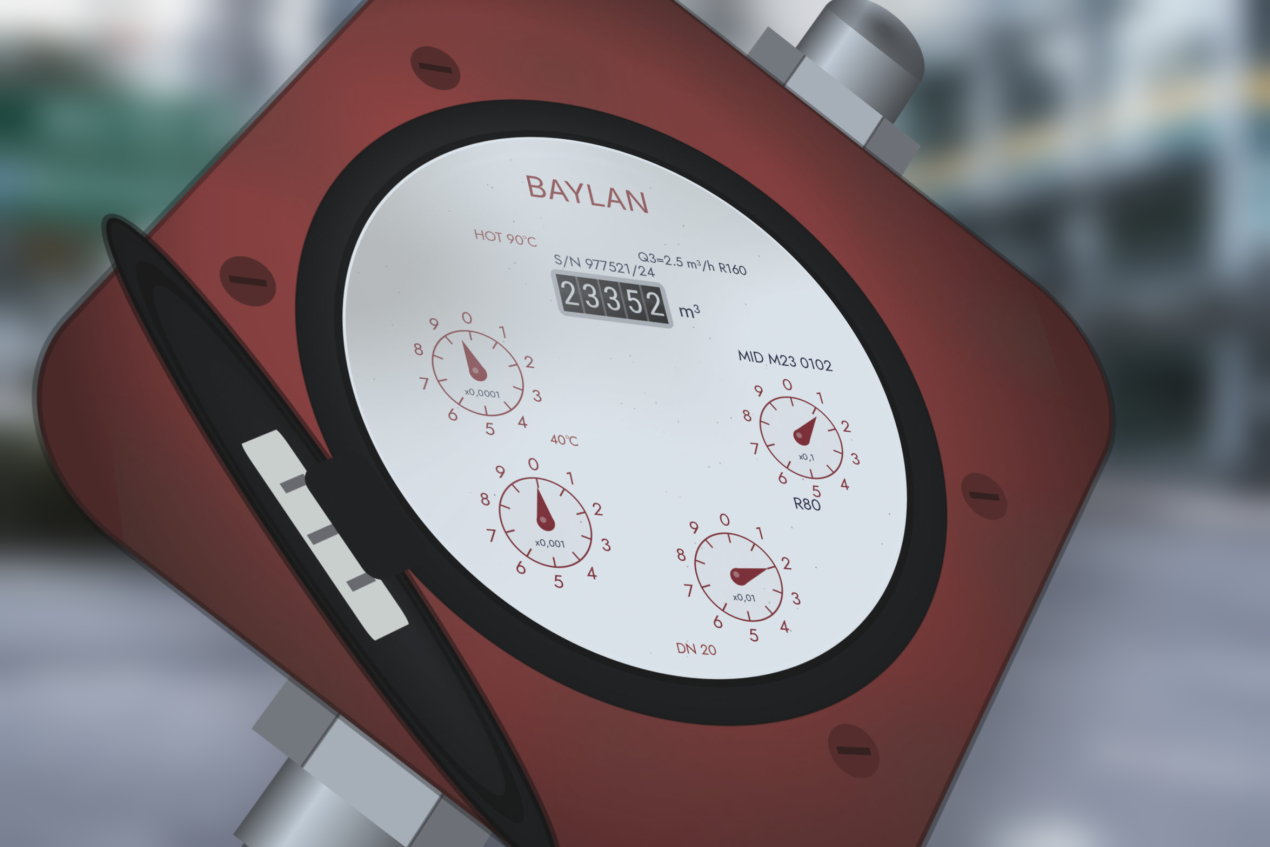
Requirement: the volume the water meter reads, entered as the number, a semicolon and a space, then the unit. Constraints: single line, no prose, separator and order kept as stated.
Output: 23352.1199; m³
